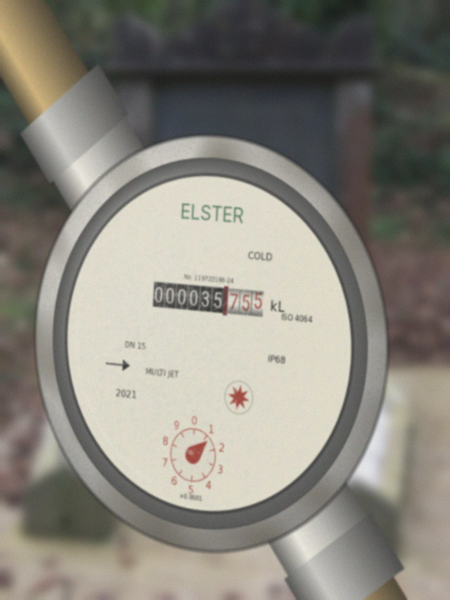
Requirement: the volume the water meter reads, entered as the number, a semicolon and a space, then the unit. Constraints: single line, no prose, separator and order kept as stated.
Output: 35.7551; kL
